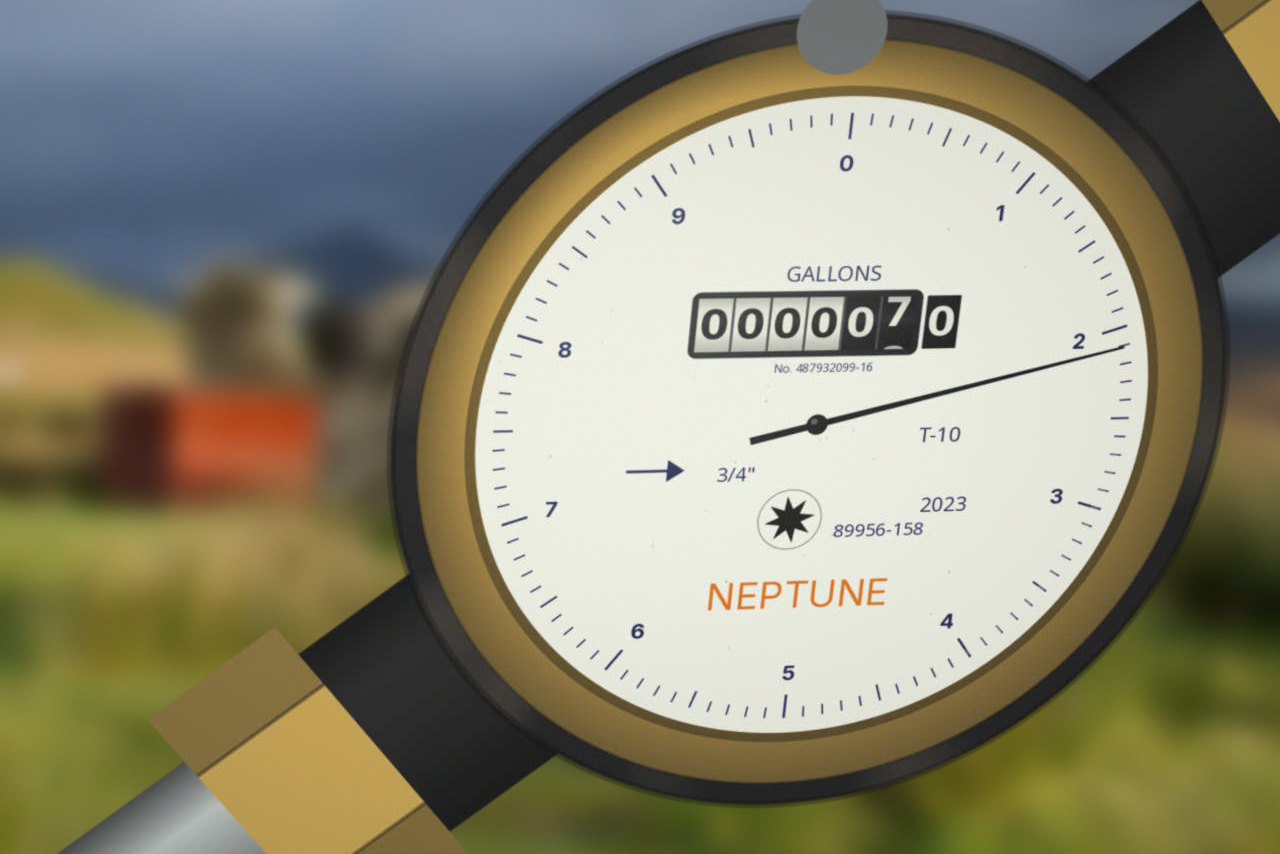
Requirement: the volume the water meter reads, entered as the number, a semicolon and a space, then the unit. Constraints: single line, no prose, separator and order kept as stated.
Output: 72.1; gal
